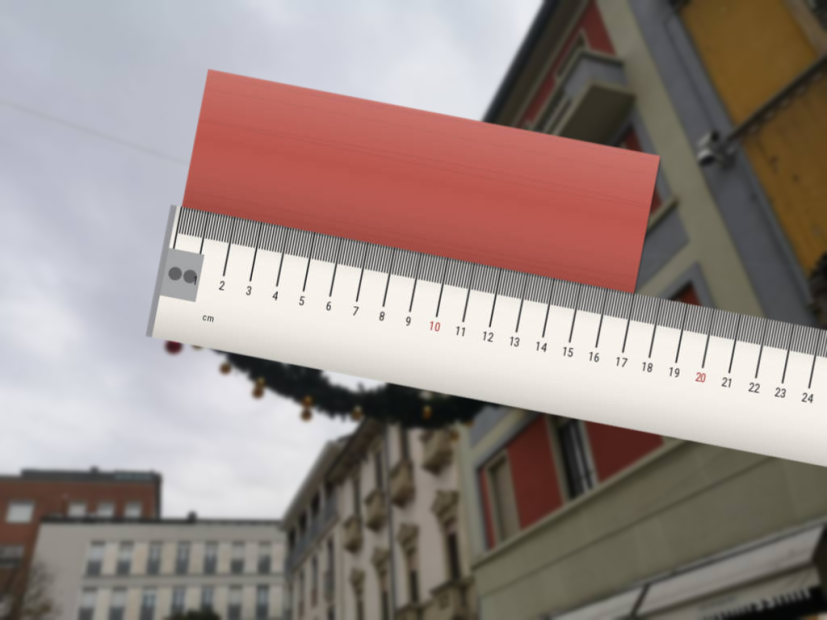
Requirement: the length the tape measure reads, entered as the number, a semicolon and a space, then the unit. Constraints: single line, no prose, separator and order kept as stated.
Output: 17; cm
